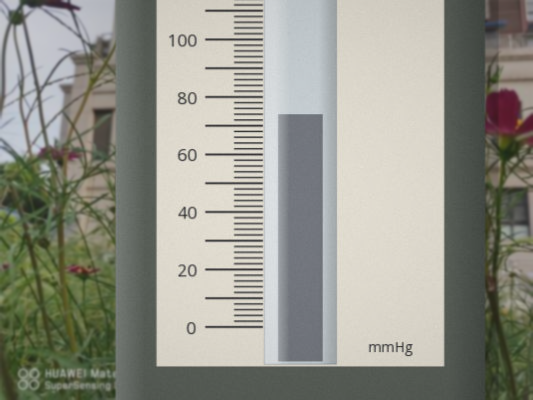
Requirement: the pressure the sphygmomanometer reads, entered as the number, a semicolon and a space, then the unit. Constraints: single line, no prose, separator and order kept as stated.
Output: 74; mmHg
